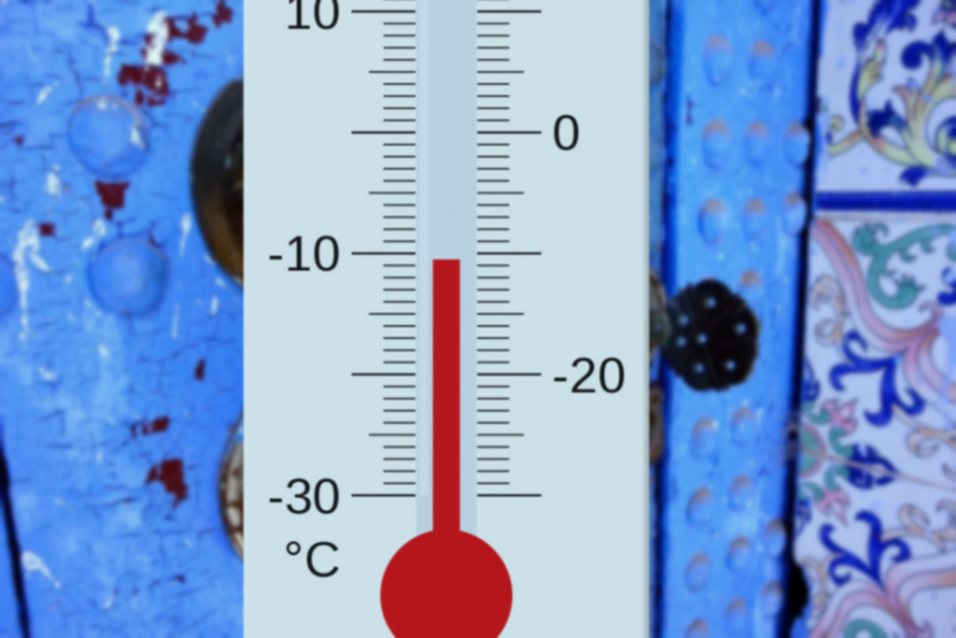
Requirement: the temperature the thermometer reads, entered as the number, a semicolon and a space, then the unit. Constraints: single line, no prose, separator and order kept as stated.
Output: -10.5; °C
